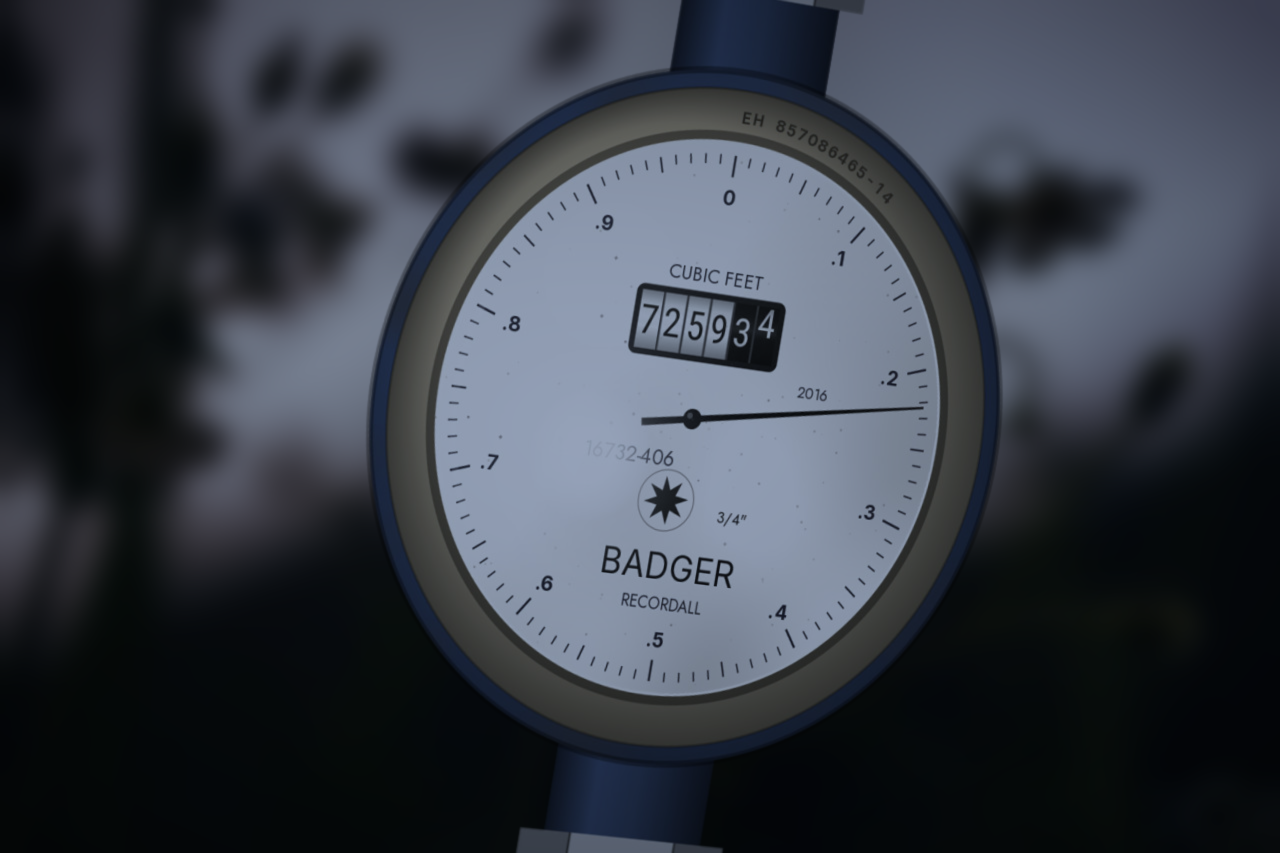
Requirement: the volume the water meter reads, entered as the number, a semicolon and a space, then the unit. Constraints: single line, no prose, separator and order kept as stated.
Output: 725934.22; ft³
